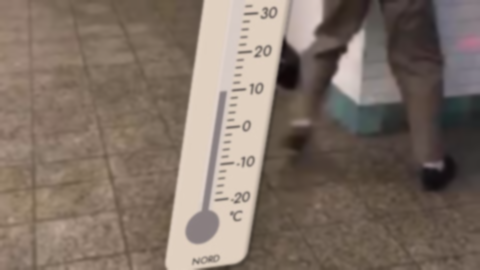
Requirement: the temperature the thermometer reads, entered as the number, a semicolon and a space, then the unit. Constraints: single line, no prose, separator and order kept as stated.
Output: 10; °C
